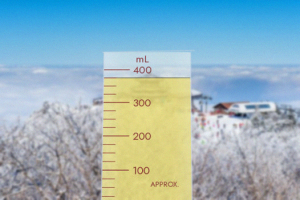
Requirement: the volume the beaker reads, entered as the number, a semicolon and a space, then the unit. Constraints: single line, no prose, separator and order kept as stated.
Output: 375; mL
